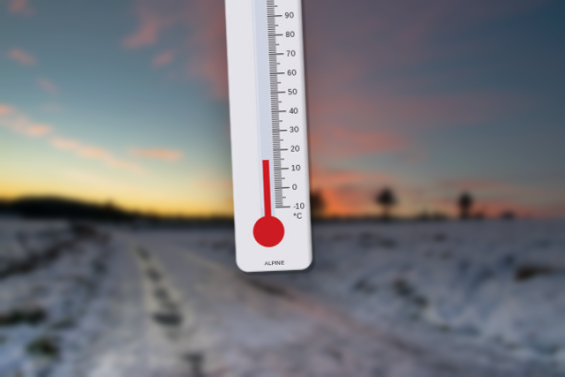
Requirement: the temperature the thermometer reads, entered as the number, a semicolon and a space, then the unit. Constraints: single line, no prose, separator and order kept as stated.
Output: 15; °C
